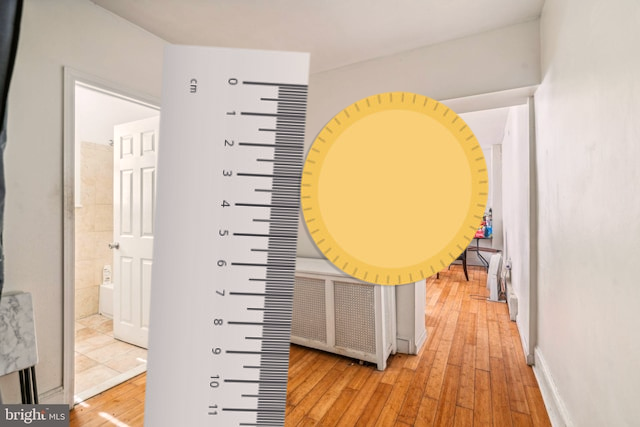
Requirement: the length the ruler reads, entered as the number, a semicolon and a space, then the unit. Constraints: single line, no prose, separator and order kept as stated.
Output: 6.5; cm
